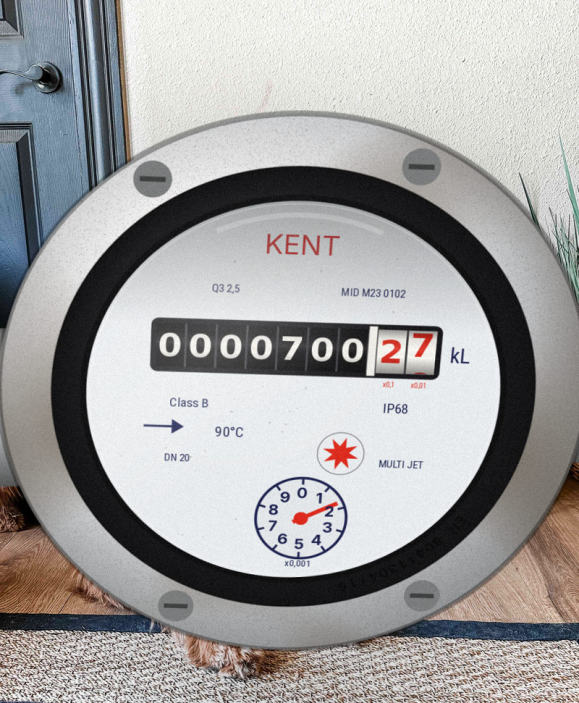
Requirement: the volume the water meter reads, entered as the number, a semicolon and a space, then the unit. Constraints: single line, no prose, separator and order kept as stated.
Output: 700.271; kL
